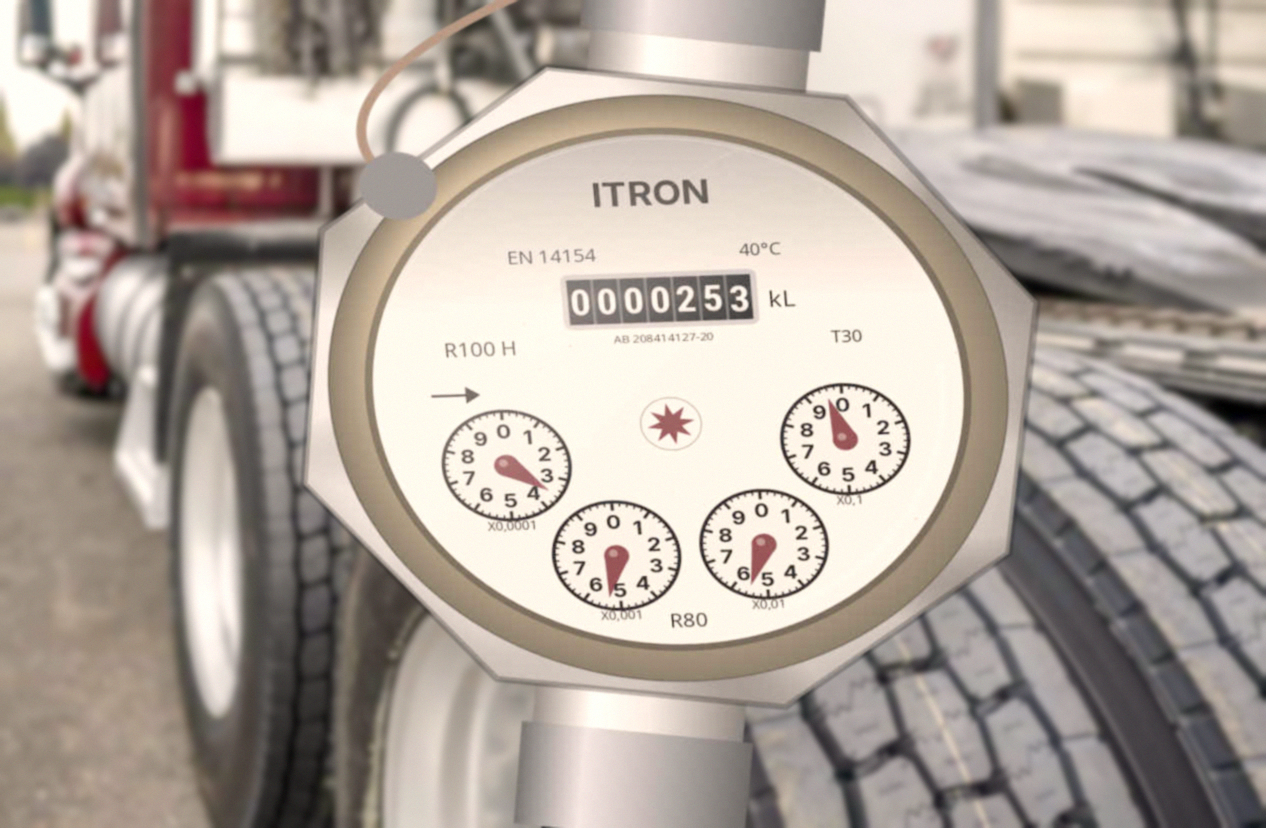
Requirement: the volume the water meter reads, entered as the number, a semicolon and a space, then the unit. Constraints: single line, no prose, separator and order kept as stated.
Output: 252.9553; kL
